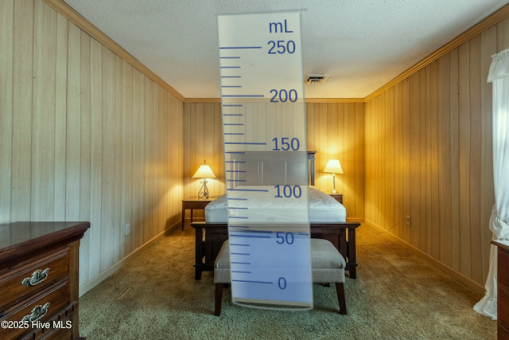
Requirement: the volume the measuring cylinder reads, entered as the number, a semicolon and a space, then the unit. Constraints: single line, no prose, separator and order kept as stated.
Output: 55; mL
